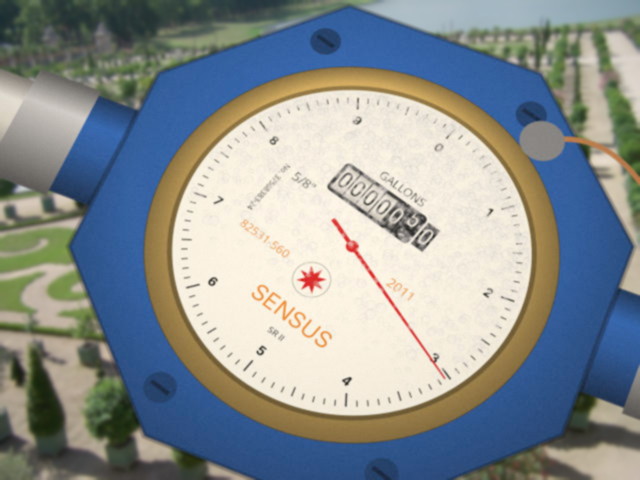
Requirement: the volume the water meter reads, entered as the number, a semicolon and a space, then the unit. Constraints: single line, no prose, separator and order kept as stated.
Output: 53.0; gal
